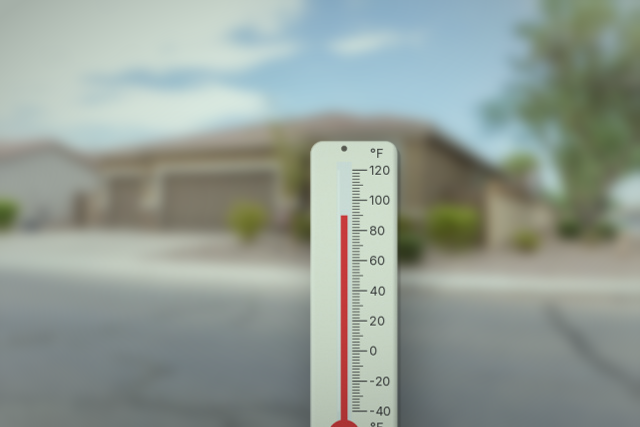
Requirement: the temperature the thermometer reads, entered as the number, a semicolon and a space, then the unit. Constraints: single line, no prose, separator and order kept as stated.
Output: 90; °F
